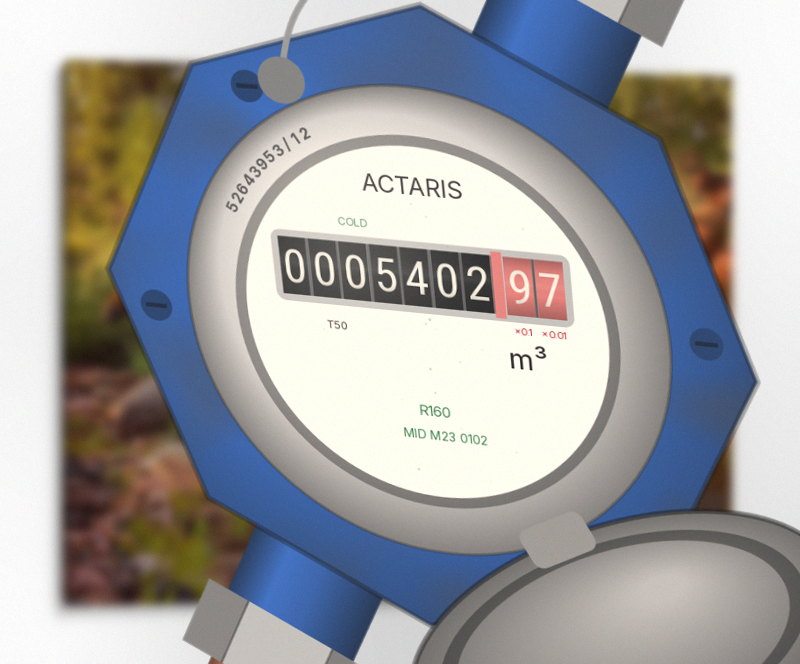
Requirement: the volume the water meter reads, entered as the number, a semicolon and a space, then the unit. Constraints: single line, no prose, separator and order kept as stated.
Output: 5402.97; m³
